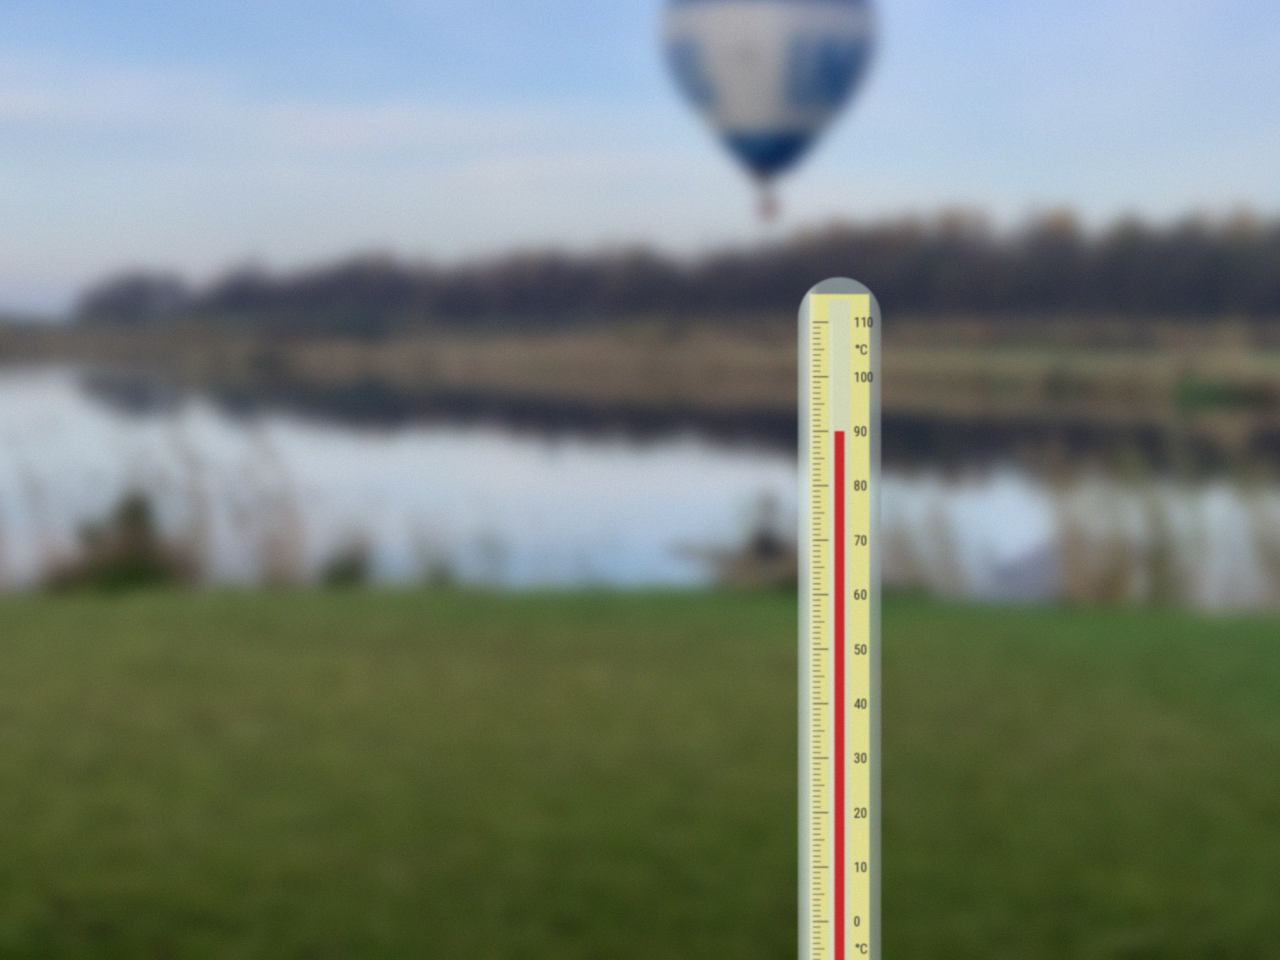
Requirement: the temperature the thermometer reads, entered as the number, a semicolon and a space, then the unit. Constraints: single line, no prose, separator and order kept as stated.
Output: 90; °C
